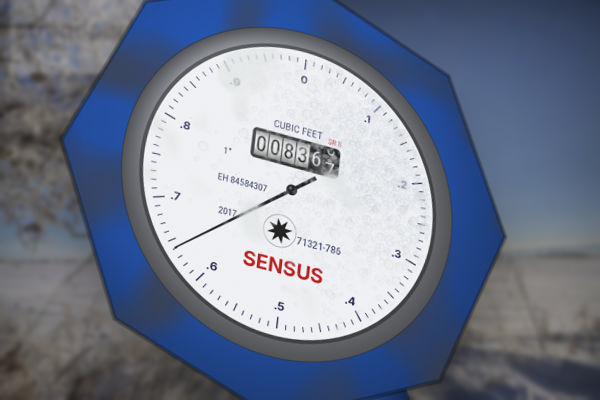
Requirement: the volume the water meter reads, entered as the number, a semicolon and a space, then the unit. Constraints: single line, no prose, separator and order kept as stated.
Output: 8366.64; ft³
